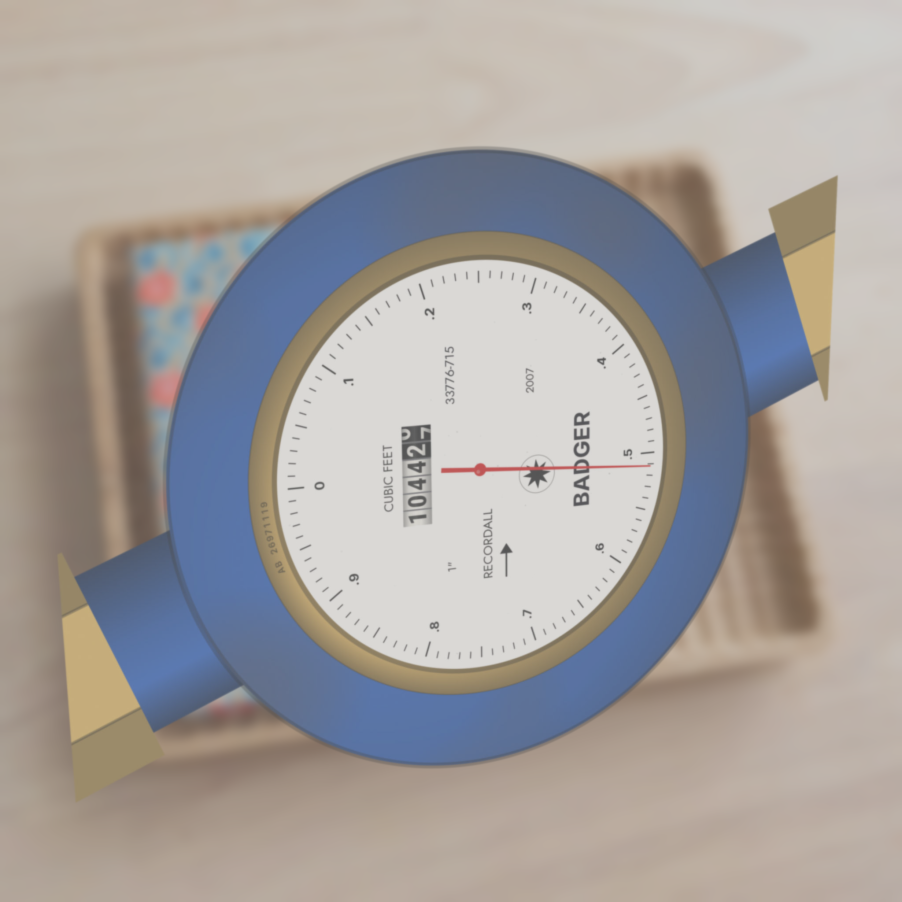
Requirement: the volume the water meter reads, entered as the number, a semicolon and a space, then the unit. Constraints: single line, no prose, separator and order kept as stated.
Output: 104426.51; ft³
